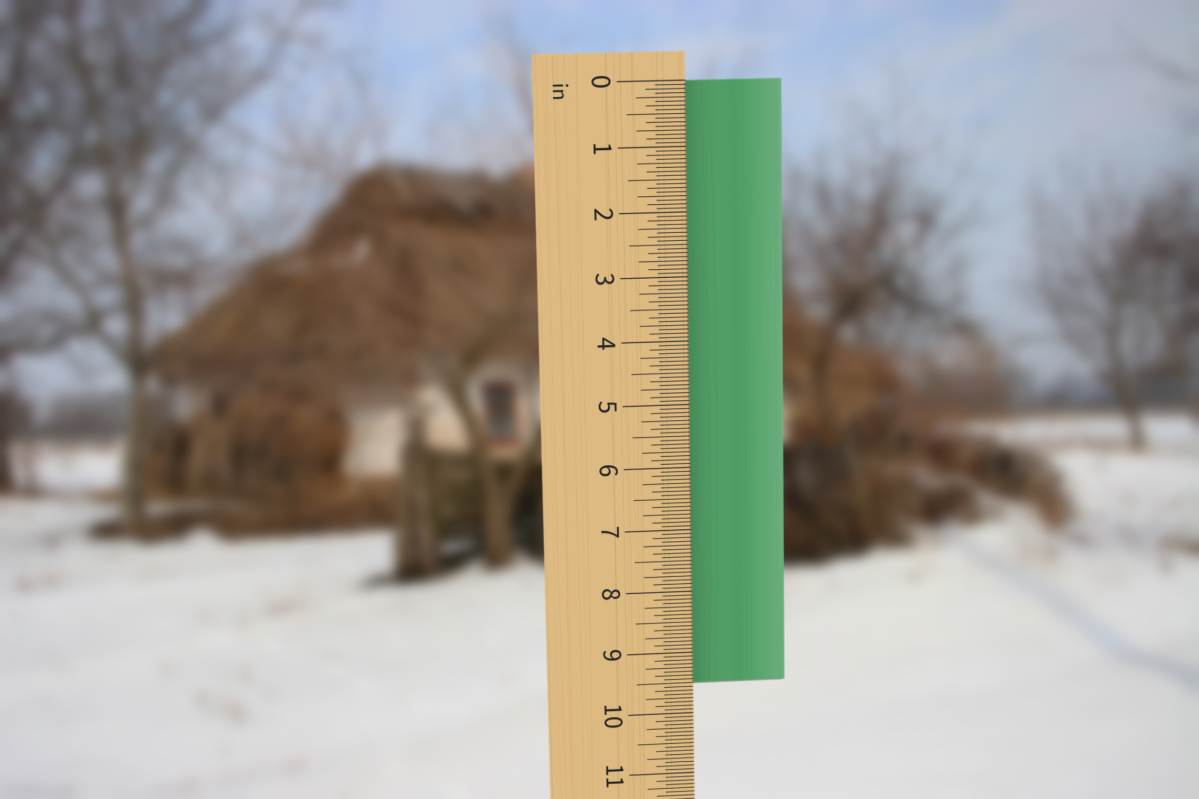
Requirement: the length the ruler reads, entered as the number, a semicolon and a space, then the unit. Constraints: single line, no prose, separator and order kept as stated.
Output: 9.5; in
